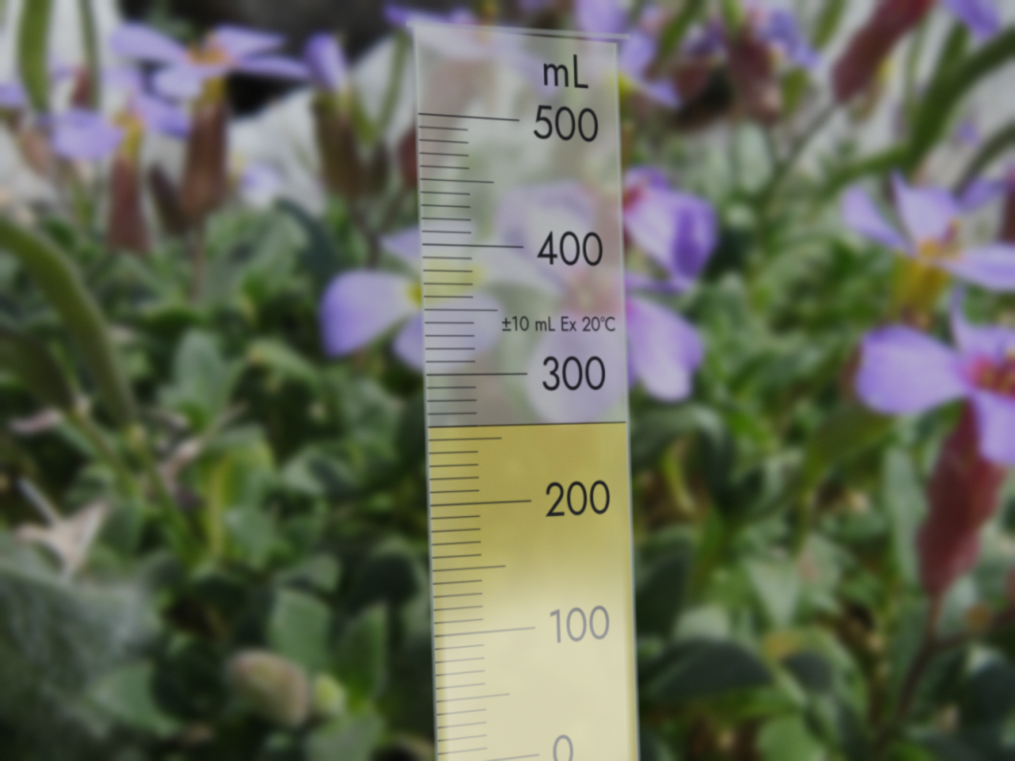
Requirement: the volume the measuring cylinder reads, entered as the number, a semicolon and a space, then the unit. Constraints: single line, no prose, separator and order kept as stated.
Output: 260; mL
